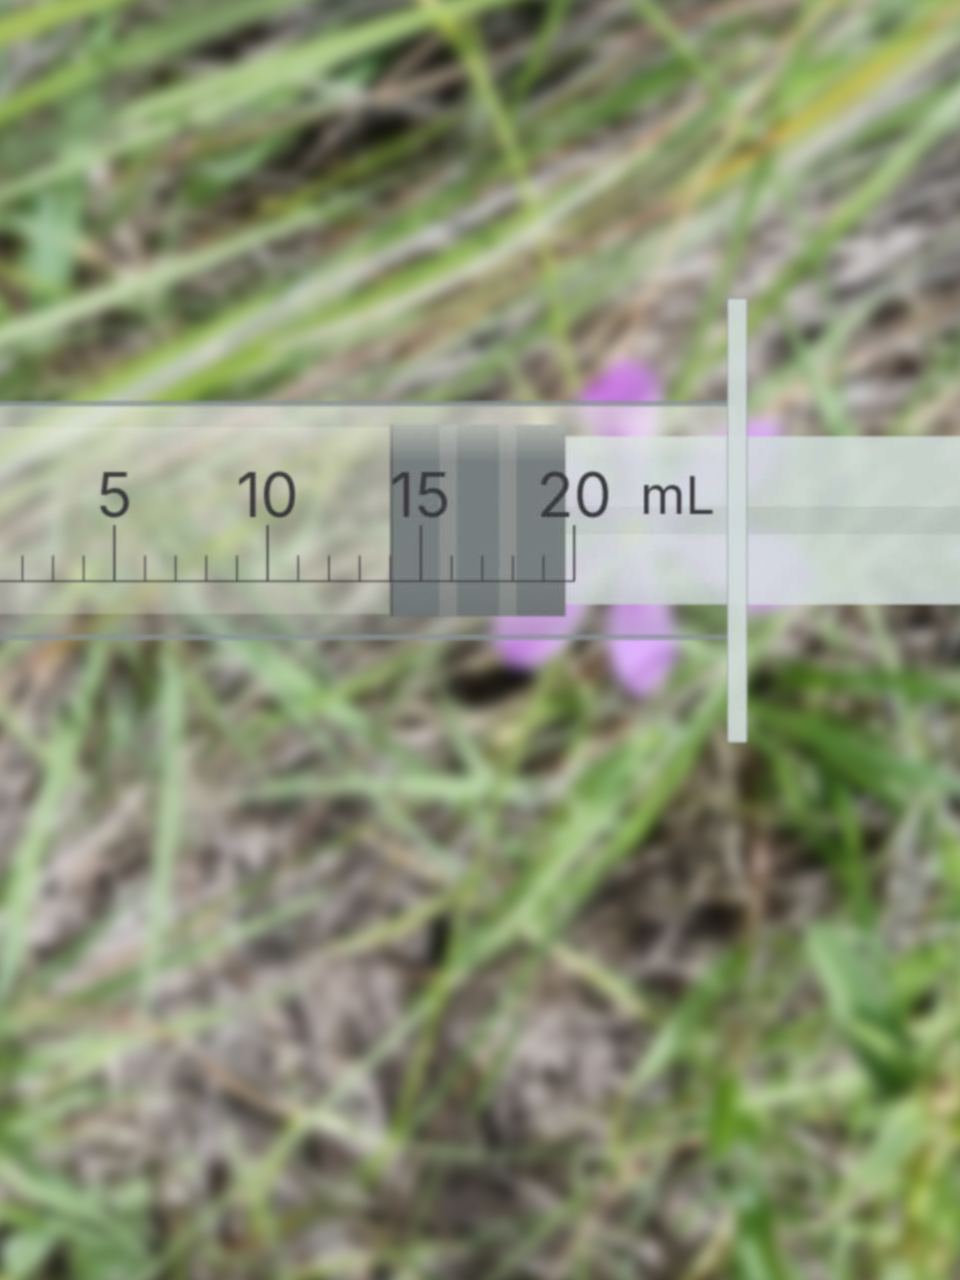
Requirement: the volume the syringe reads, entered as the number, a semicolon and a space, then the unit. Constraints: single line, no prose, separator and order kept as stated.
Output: 14; mL
